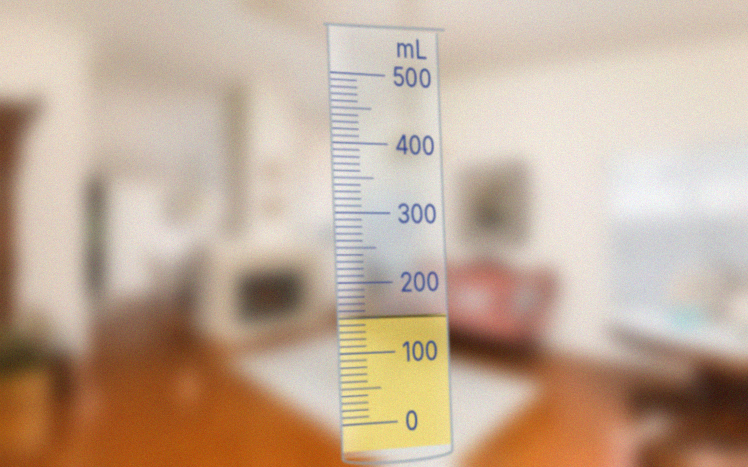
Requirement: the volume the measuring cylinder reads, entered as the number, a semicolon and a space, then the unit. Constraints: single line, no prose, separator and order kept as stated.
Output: 150; mL
